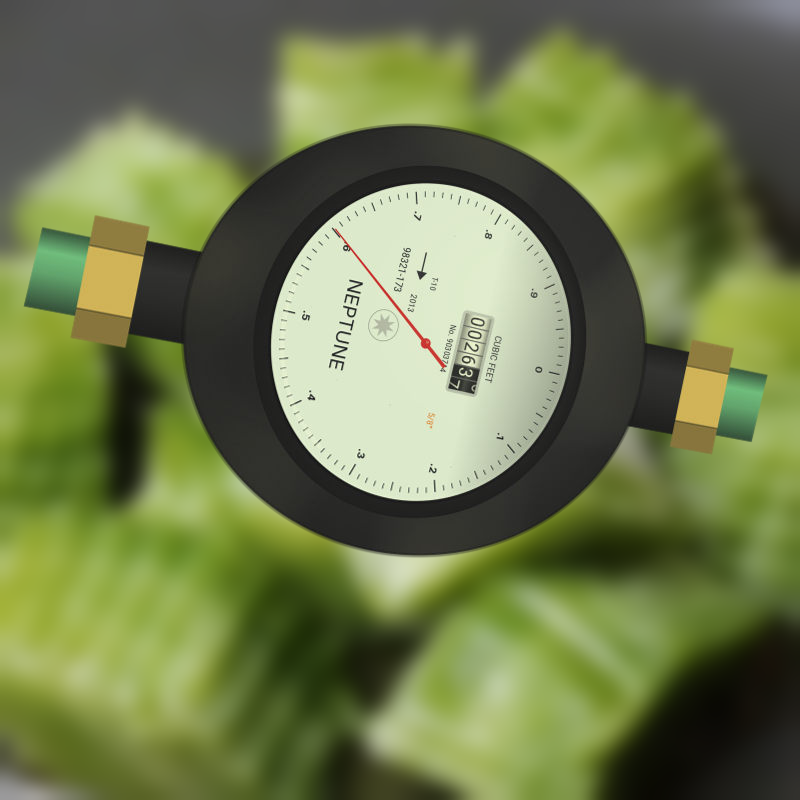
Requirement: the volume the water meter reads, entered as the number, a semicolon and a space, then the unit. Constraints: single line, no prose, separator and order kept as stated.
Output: 2636.60; ft³
